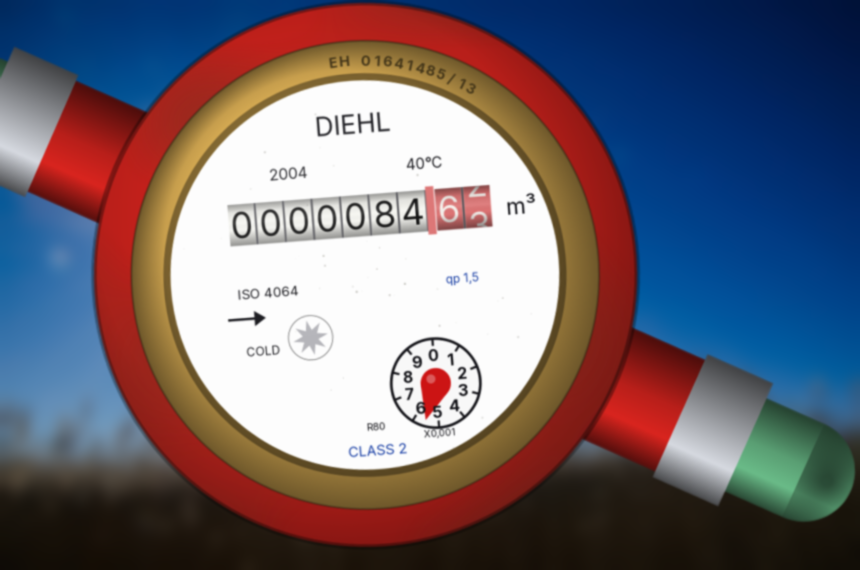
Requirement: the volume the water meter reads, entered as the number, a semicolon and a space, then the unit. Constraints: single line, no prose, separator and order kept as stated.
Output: 84.625; m³
